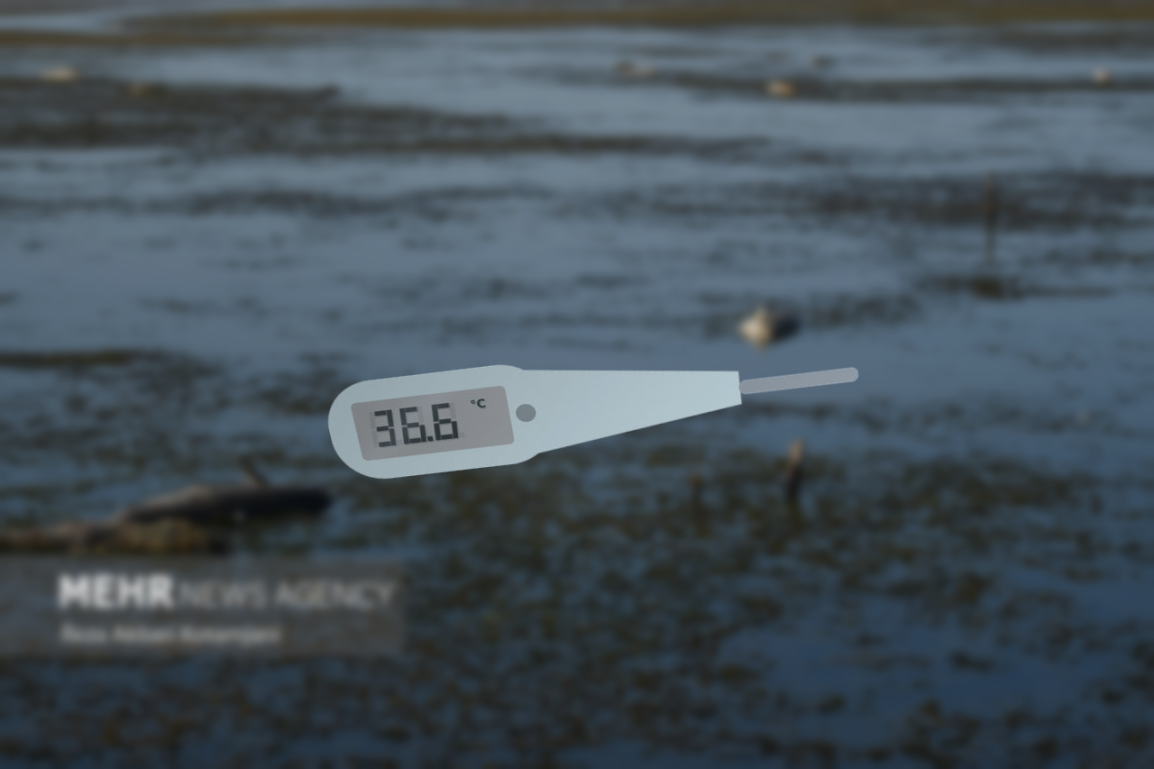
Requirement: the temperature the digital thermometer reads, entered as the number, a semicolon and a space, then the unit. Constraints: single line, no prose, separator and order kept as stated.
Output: 36.6; °C
